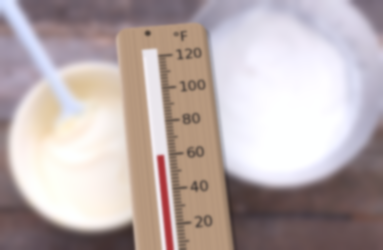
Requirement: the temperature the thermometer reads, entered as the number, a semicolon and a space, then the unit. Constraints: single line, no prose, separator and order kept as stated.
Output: 60; °F
